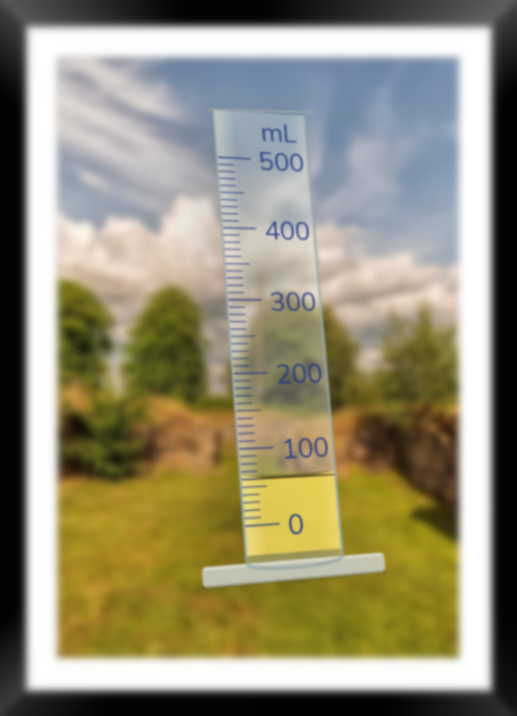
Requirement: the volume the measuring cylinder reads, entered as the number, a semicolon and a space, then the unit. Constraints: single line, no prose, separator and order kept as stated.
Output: 60; mL
